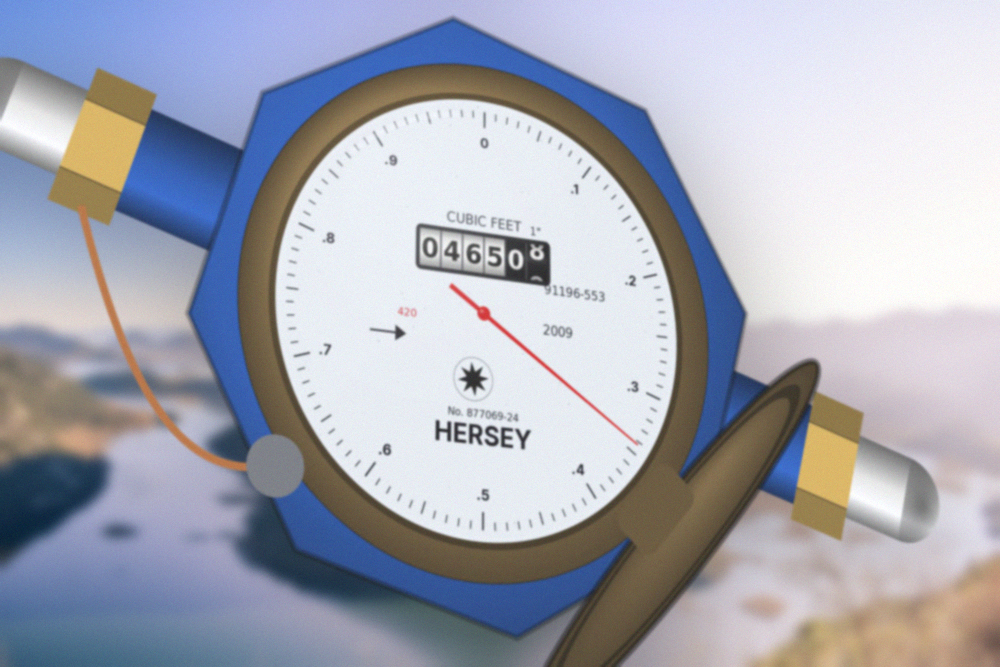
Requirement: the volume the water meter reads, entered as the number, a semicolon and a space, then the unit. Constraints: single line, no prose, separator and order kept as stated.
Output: 46508.34; ft³
